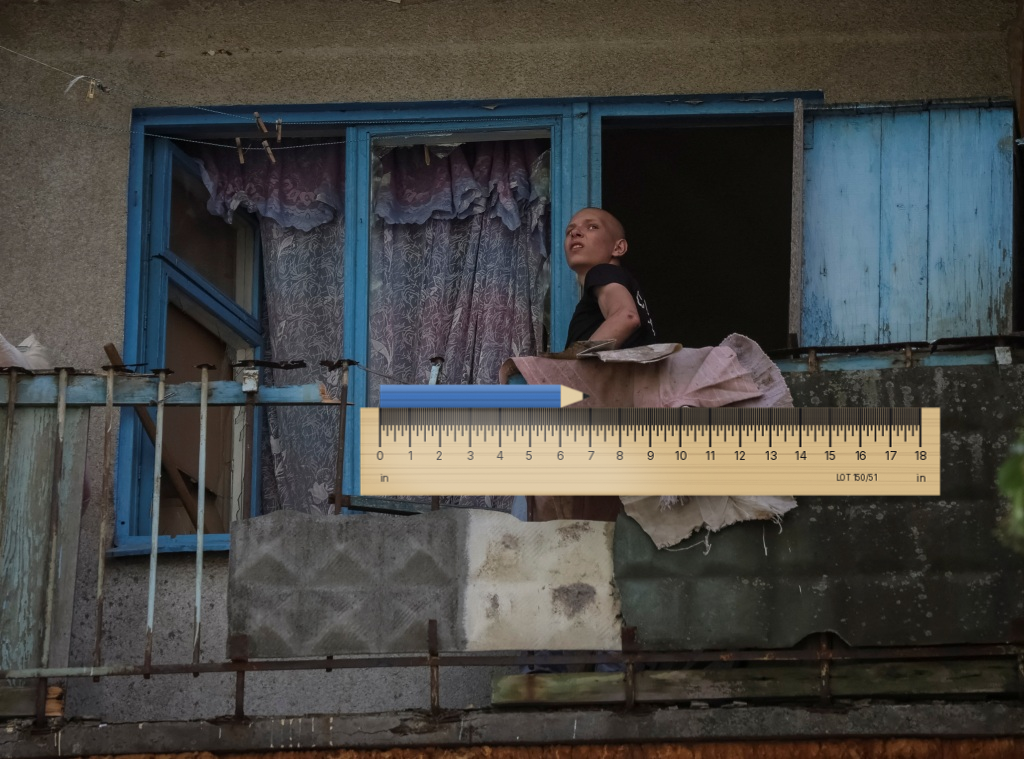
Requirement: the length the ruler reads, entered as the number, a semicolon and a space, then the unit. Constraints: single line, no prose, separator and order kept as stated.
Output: 7; in
